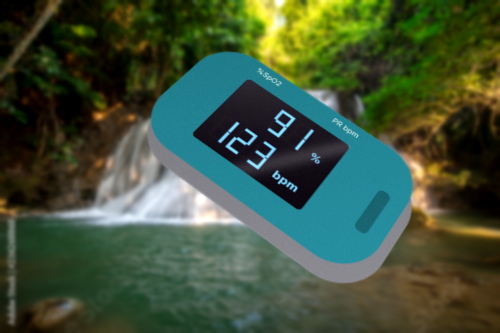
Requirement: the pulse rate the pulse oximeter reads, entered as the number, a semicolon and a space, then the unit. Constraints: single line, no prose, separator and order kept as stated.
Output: 123; bpm
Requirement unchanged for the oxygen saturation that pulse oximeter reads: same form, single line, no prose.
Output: 91; %
